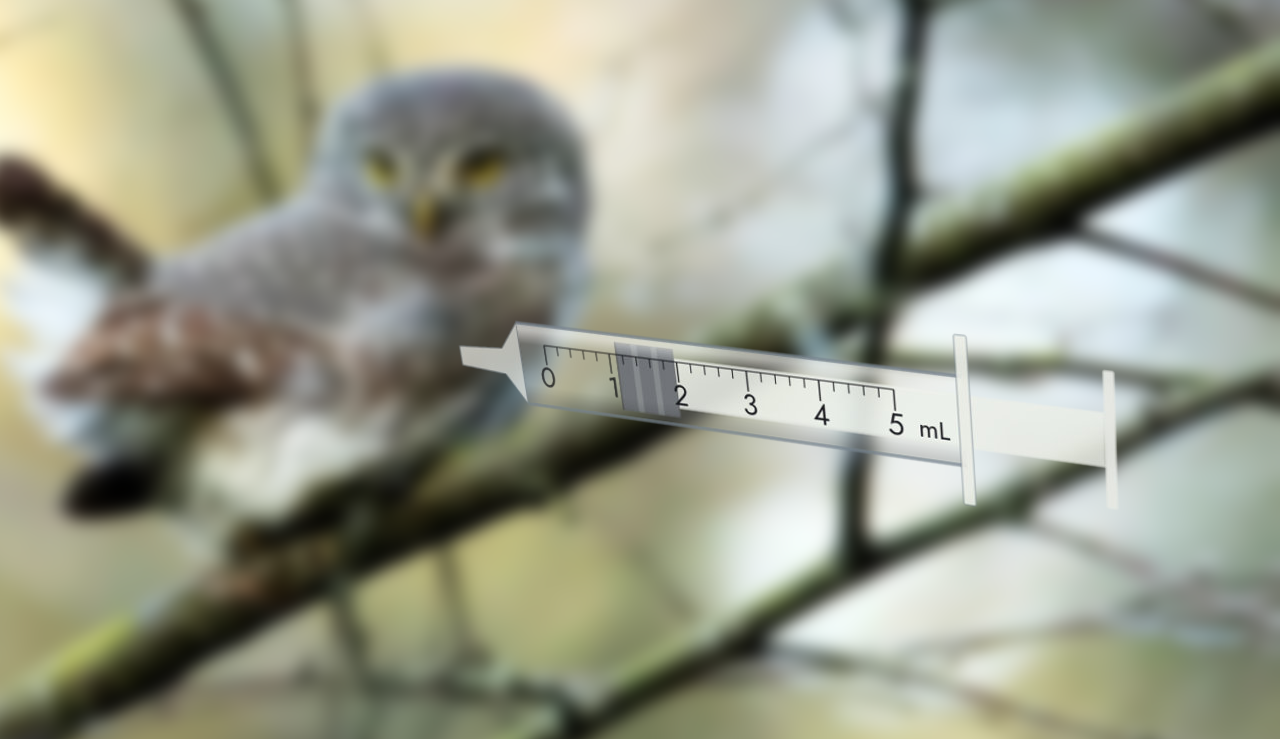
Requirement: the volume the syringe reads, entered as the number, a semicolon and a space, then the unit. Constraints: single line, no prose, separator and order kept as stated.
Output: 1.1; mL
